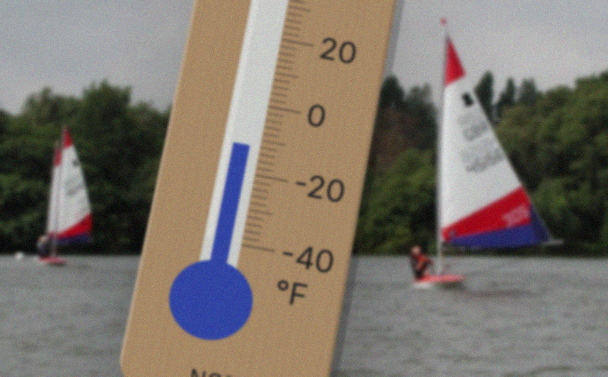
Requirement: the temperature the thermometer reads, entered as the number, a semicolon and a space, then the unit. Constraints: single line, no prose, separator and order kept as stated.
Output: -12; °F
